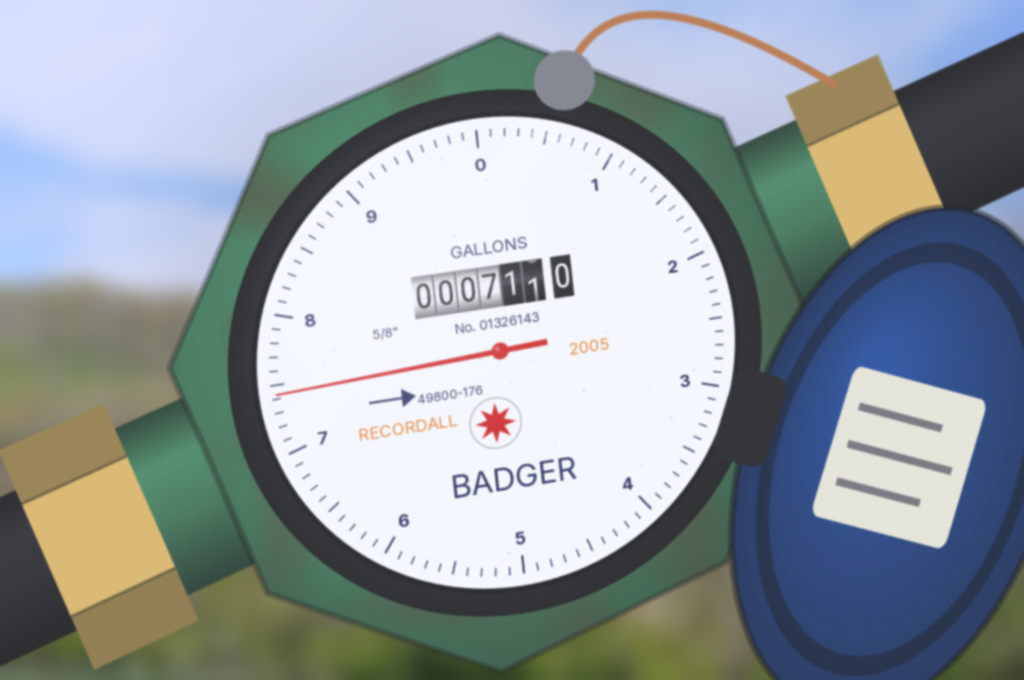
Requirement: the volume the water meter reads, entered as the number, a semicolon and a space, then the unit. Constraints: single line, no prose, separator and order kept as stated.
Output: 7107.4; gal
